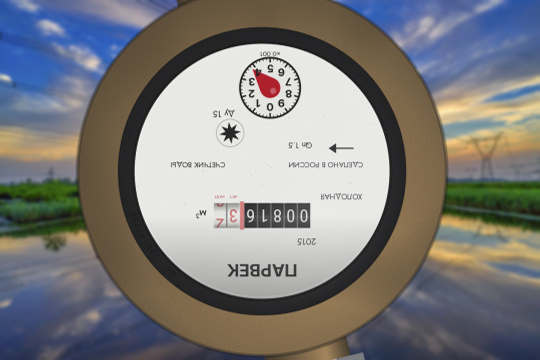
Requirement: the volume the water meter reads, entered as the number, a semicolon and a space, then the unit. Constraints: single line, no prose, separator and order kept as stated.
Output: 816.323; m³
